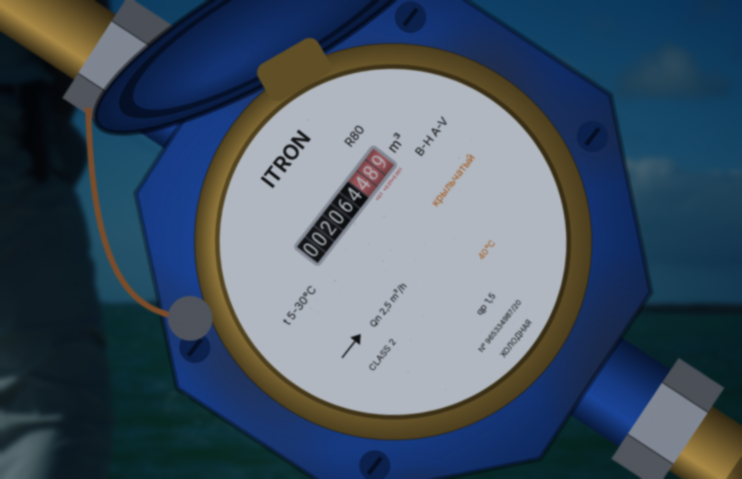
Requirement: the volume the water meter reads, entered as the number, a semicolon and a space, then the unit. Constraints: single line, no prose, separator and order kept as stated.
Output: 2064.489; m³
